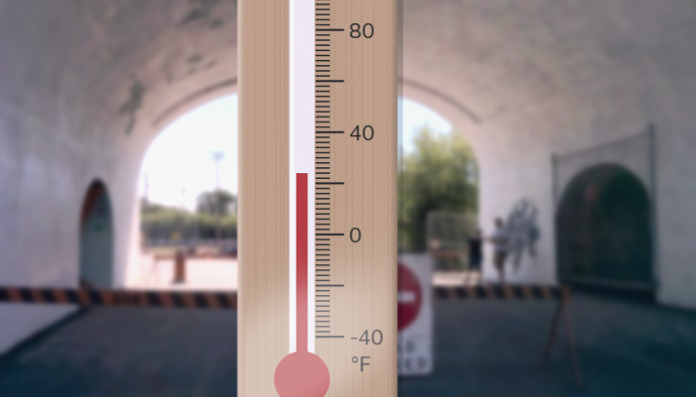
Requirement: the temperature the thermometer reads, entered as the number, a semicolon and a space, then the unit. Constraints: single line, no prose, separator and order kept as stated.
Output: 24; °F
